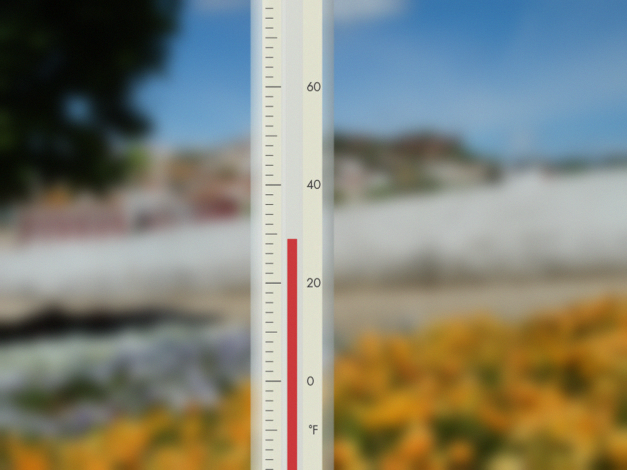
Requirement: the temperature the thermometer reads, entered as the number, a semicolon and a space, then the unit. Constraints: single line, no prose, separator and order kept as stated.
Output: 29; °F
